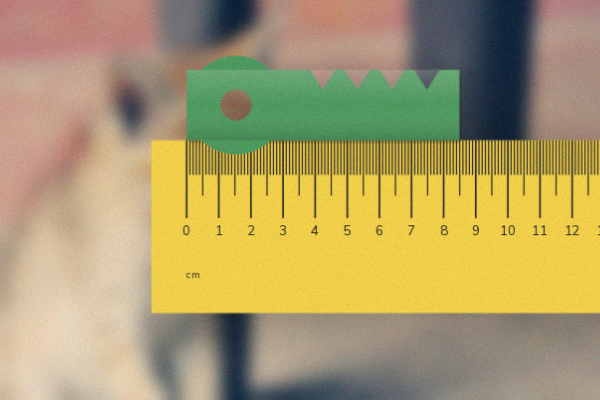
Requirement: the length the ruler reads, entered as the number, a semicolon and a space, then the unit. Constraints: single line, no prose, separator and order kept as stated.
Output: 8.5; cm
